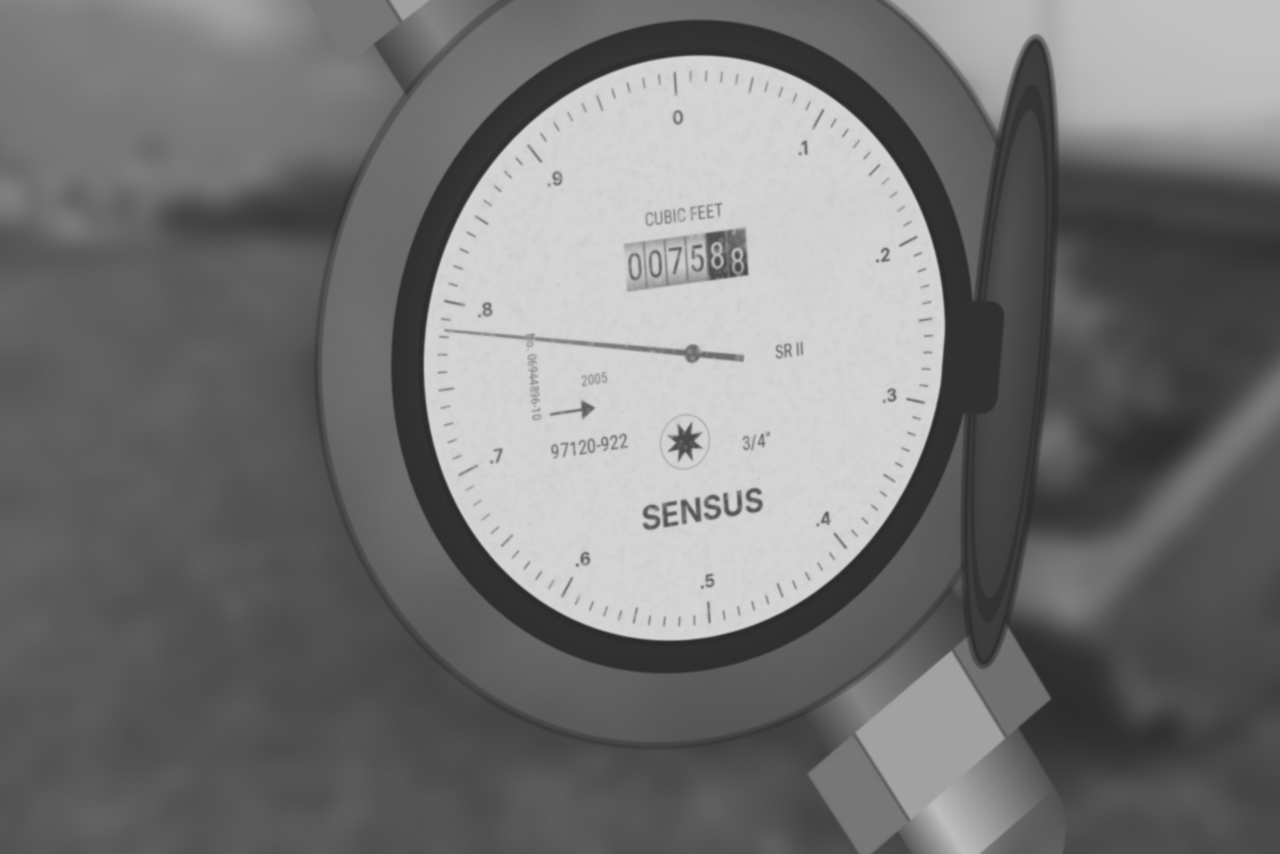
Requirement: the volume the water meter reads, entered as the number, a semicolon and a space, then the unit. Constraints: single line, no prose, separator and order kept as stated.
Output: 7587.78; ft³
